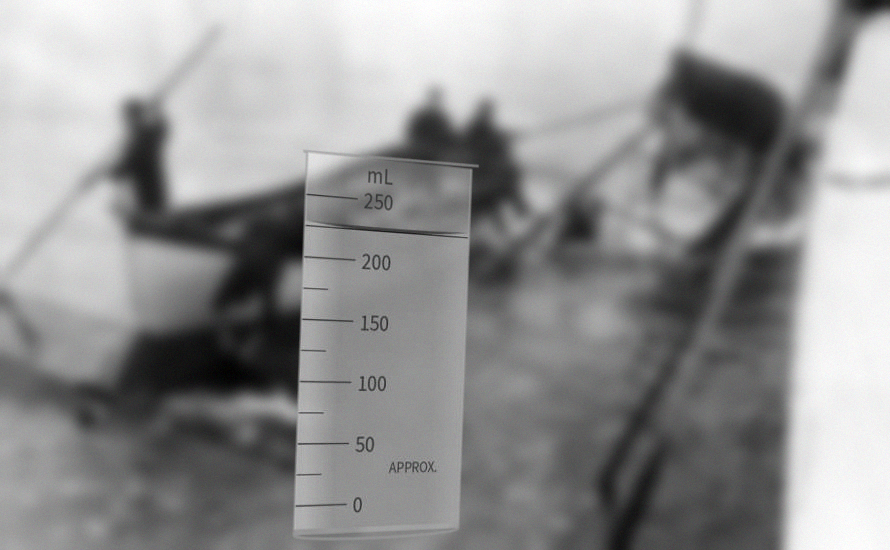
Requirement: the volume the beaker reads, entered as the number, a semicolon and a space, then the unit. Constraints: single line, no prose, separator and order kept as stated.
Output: 225; mL
